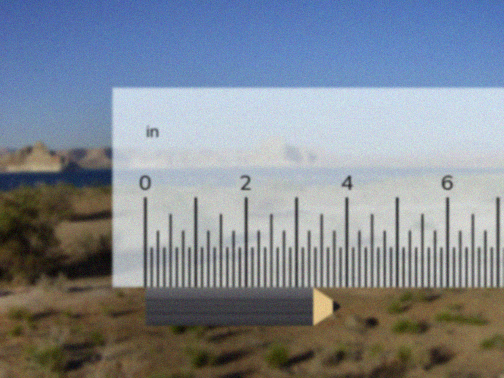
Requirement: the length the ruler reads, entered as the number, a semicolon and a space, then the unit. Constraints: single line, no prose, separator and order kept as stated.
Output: 3.875; in
